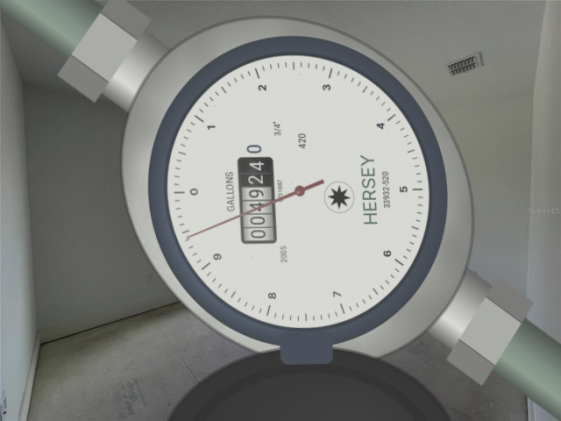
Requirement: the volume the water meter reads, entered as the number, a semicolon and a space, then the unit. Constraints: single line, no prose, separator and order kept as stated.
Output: 49239.4; gal
